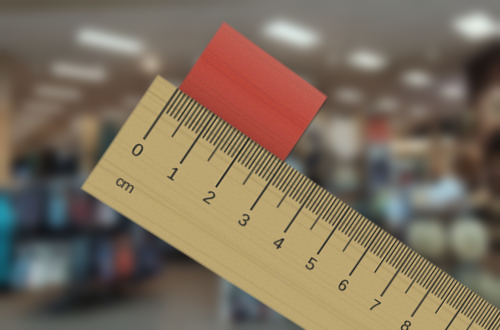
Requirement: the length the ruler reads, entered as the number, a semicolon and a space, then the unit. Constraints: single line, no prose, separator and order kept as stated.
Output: 3; cm
